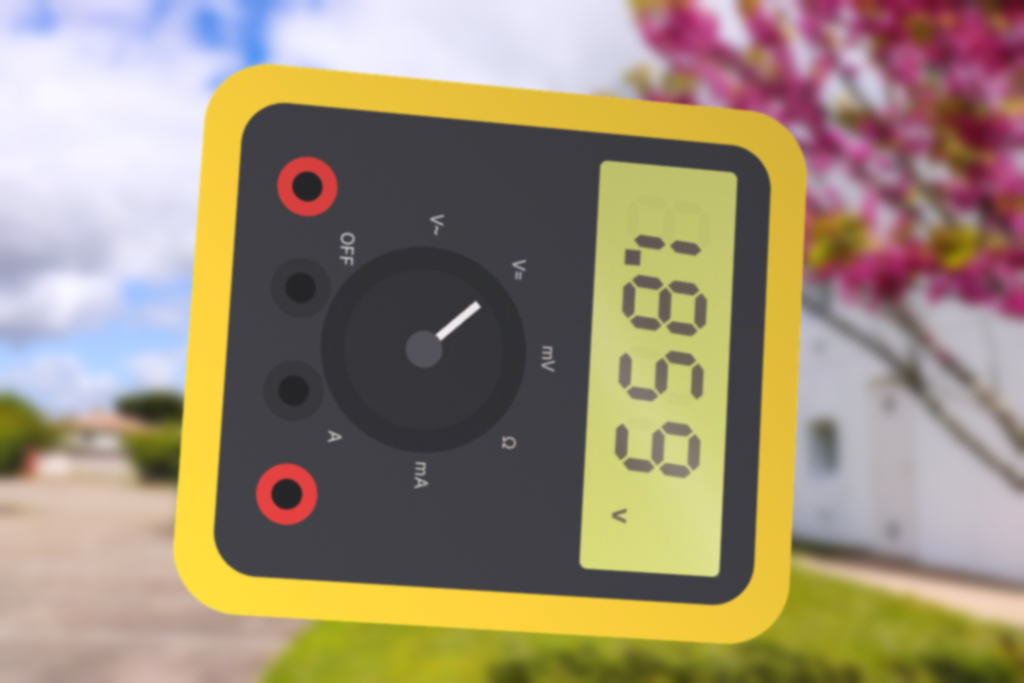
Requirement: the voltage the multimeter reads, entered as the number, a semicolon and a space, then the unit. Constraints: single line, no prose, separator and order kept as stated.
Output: 1.859; V
